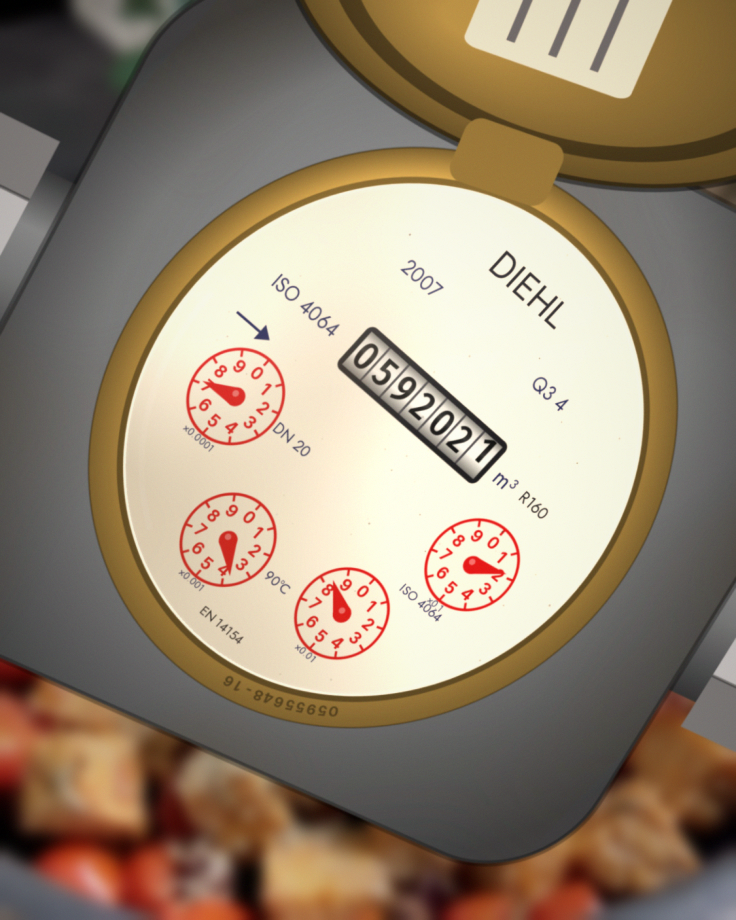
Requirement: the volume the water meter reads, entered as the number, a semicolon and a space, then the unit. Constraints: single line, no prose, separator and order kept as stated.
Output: 592021.1837; m³
